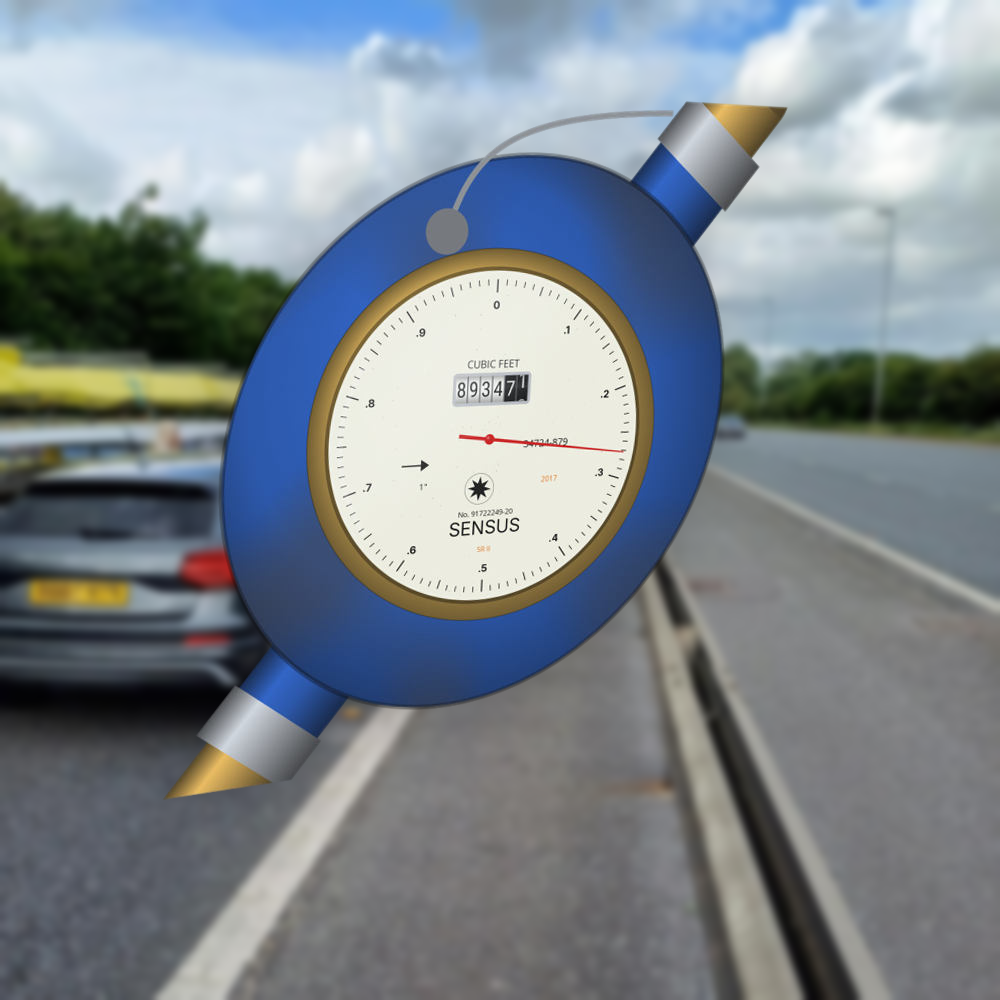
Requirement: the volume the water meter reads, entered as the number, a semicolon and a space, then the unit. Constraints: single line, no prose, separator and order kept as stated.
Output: 893471.27; ft³
